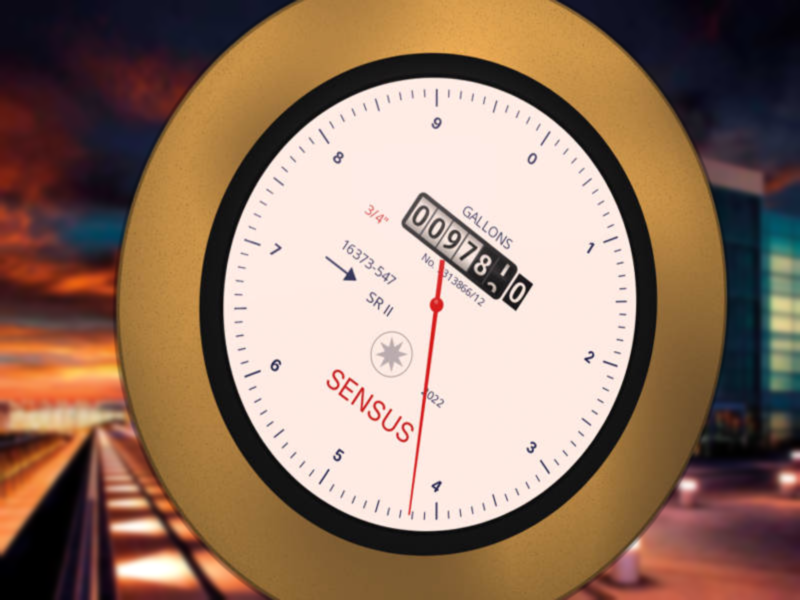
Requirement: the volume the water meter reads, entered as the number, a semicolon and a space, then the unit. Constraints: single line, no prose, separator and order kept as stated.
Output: 97814.2; gal
